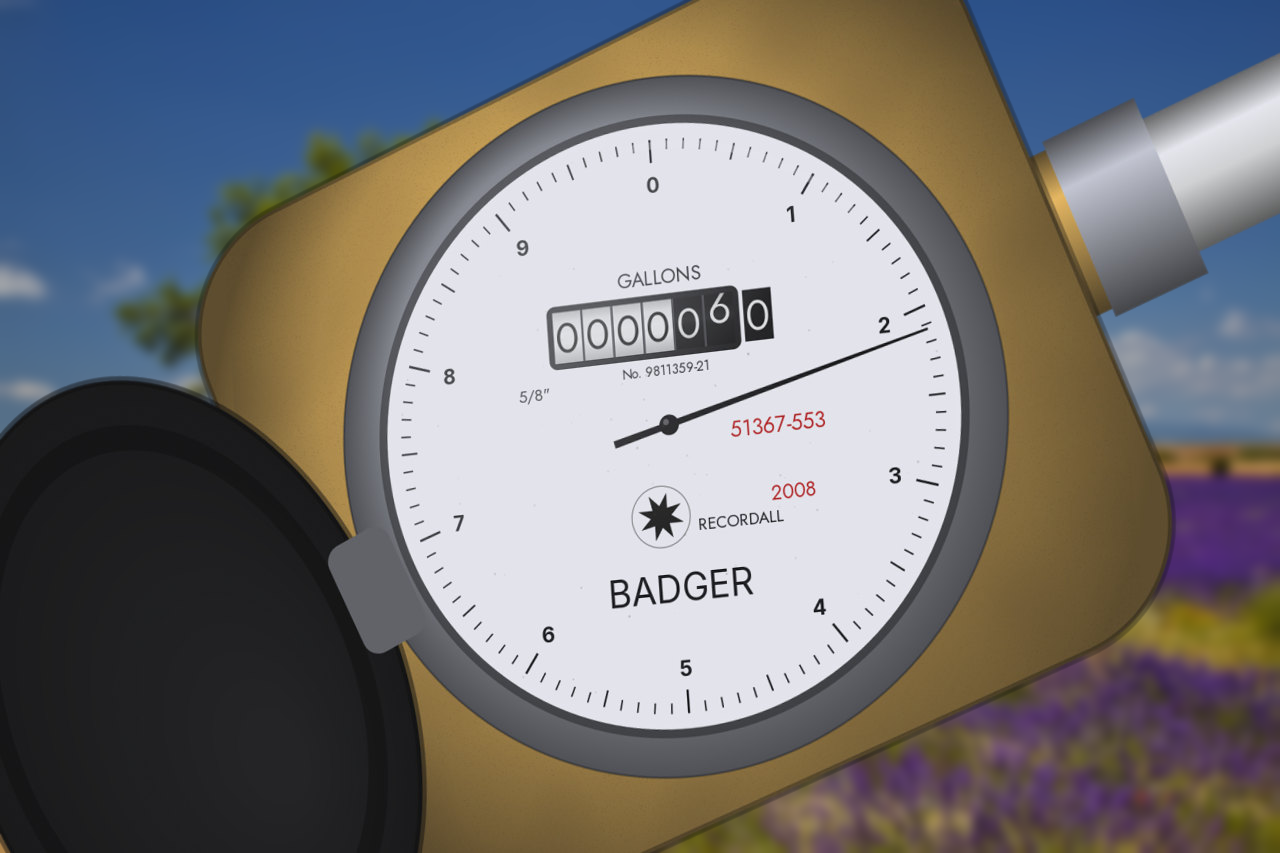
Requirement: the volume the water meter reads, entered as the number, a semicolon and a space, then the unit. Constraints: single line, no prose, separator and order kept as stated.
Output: 62.1; gal
